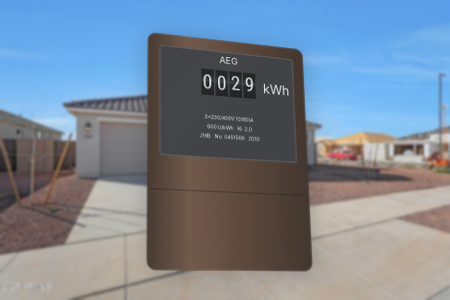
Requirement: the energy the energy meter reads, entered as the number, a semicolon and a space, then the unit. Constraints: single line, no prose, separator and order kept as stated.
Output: 29; kWh
